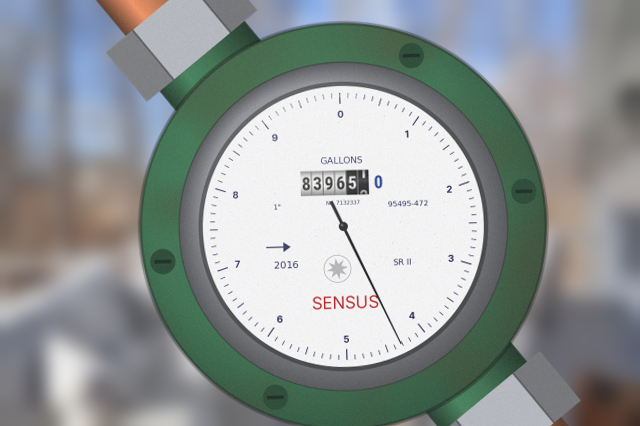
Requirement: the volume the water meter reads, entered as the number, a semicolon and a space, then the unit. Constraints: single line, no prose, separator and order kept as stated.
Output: 8396514.3; gal
